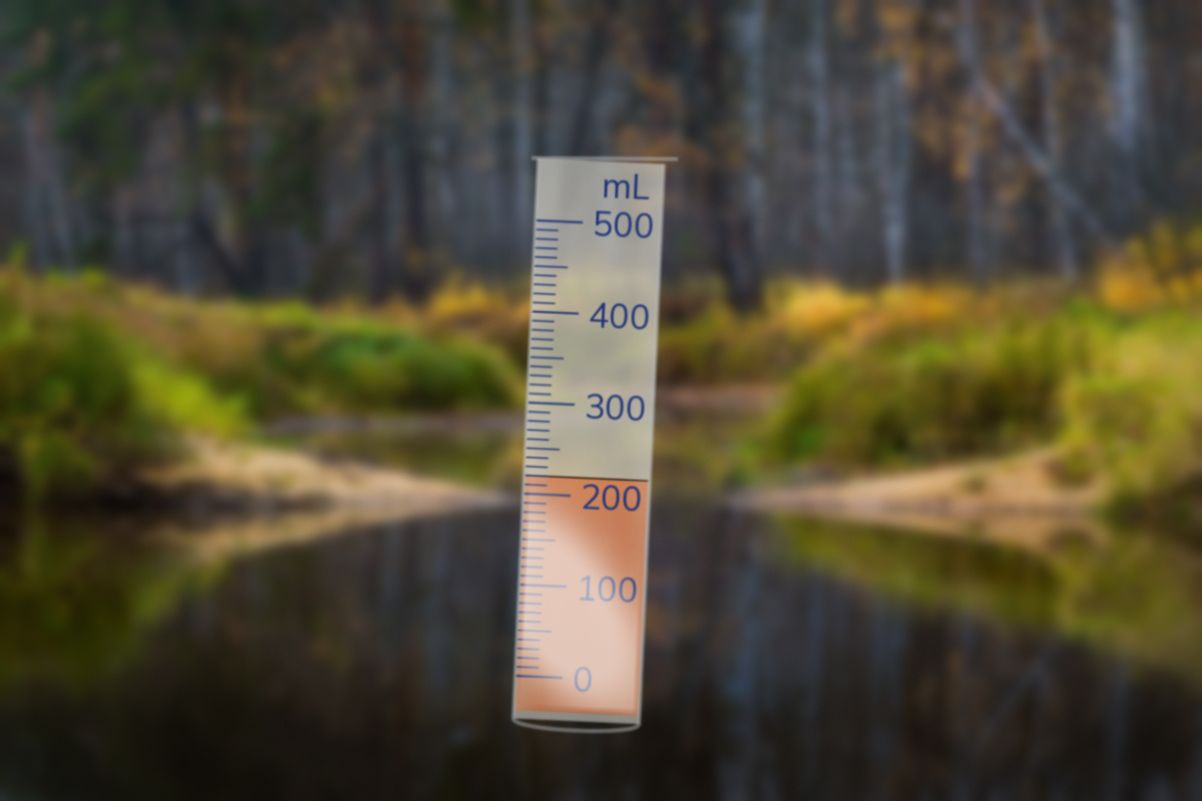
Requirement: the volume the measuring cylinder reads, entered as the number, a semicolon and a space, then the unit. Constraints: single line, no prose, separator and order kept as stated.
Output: 220; mL
